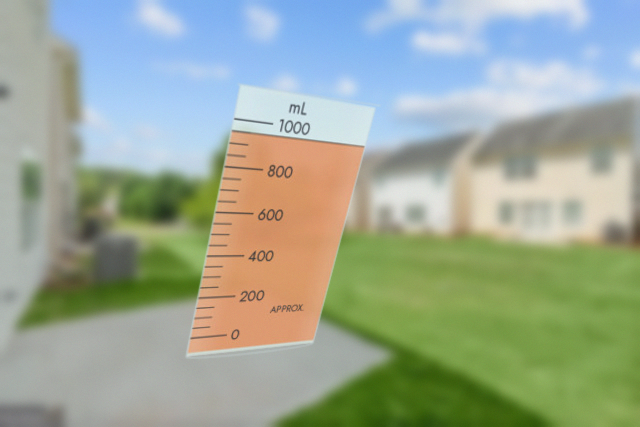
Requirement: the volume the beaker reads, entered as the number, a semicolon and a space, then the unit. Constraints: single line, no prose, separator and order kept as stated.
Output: 950; mL
